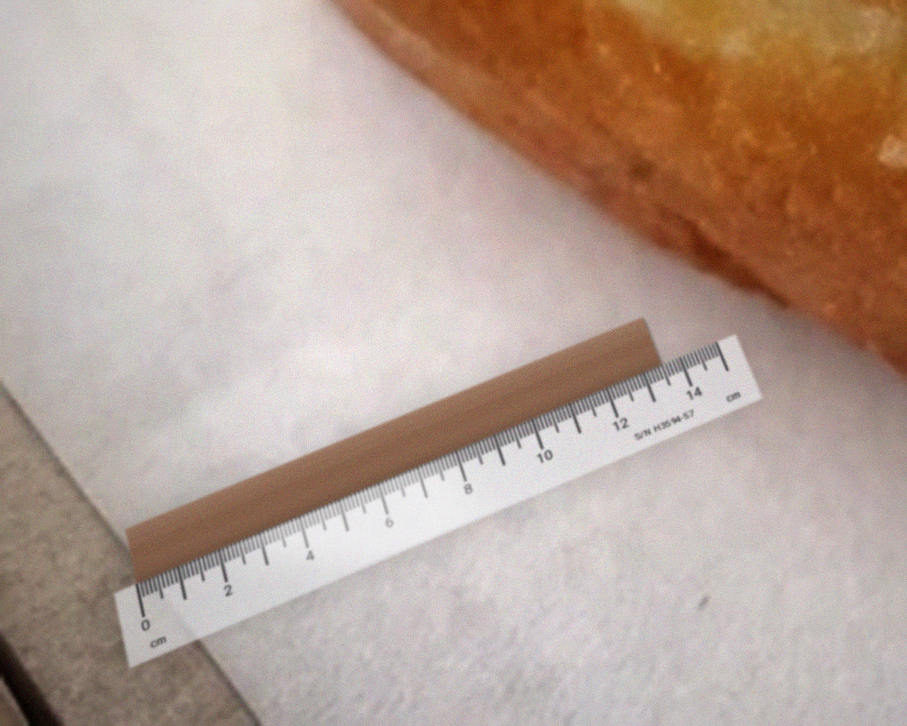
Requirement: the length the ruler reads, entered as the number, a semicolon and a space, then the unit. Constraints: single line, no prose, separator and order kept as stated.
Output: 13.5; cm
